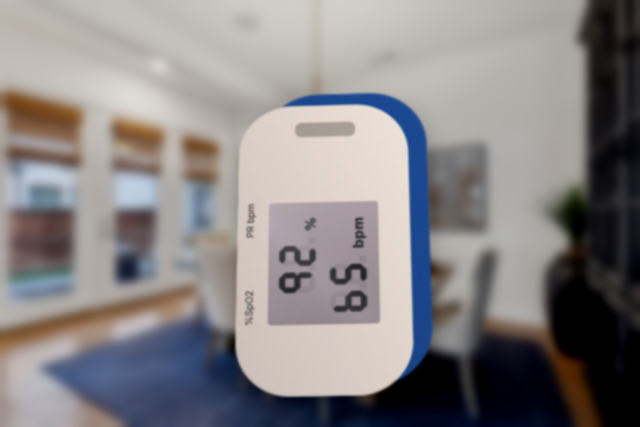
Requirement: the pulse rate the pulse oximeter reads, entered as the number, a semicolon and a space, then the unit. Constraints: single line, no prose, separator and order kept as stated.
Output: 65; bpm
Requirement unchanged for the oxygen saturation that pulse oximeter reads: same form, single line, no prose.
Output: 92; %
